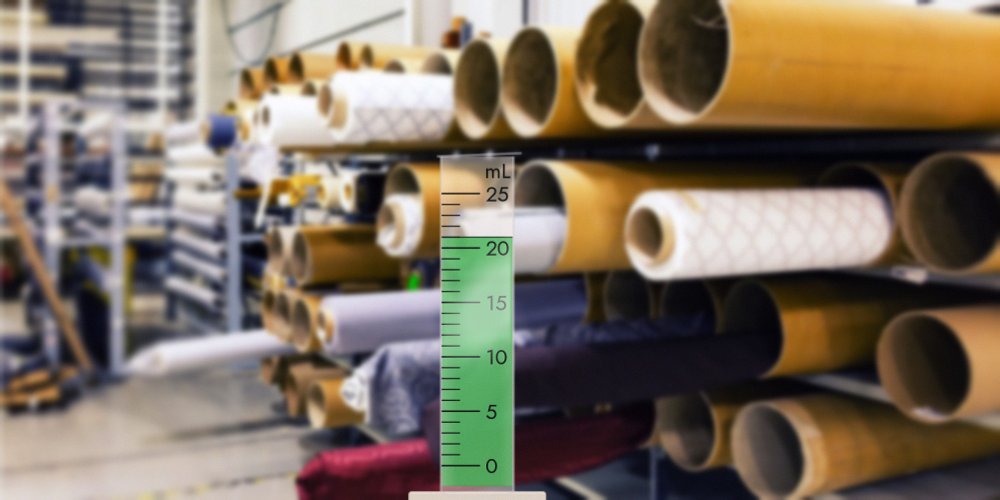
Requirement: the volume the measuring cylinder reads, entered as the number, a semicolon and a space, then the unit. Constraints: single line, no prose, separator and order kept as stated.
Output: 21; mL
